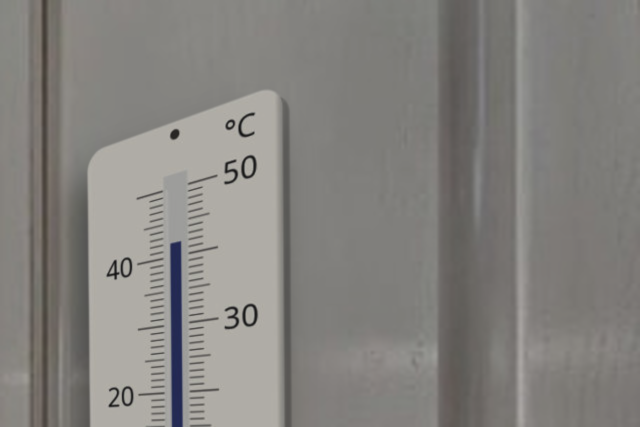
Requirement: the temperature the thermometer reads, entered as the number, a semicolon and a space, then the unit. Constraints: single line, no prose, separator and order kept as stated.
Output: 42; °C
